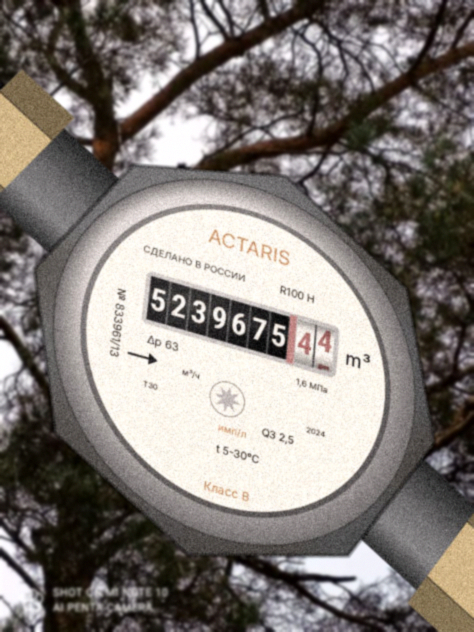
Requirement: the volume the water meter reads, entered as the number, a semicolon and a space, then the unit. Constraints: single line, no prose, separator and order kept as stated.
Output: 5239675.44; m³
